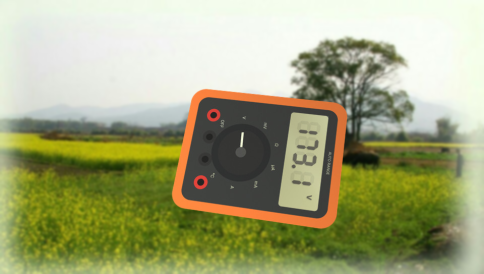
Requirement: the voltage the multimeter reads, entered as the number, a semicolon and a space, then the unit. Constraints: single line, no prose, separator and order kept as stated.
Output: 173.1; V
